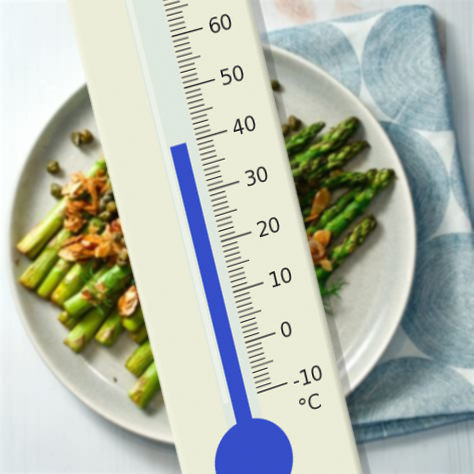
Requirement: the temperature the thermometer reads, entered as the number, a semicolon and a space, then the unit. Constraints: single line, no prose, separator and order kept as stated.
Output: 40; °C
